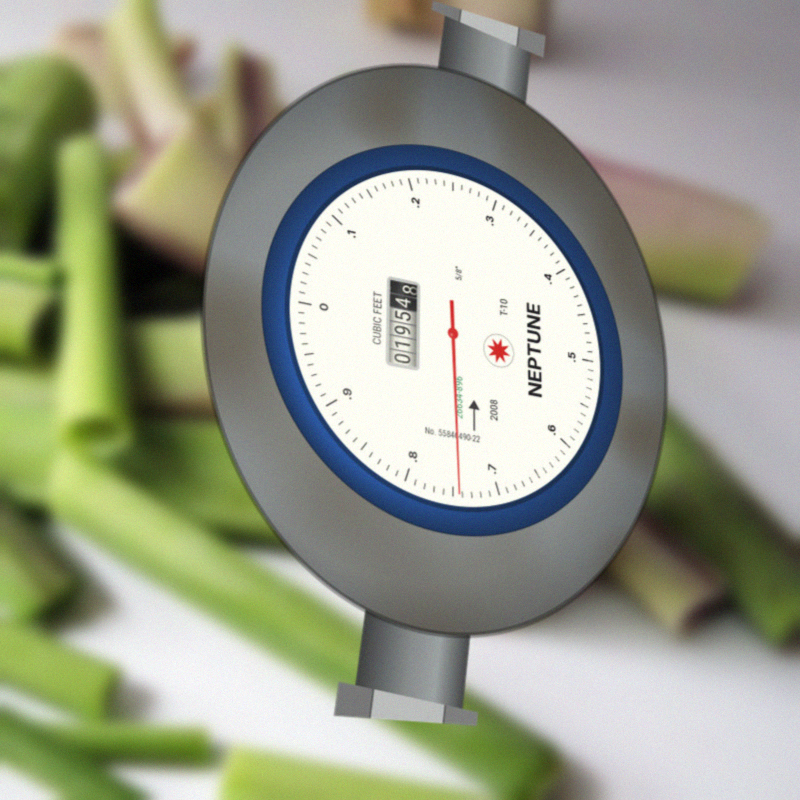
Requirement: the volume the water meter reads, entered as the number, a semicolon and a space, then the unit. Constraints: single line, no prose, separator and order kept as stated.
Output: 19547.74; ft³
